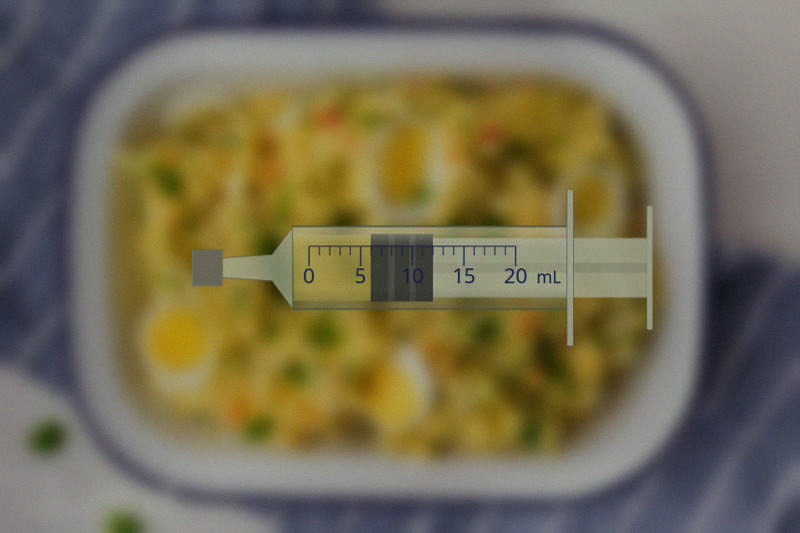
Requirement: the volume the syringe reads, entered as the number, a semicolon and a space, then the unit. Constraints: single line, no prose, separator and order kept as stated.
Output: 6; mL
